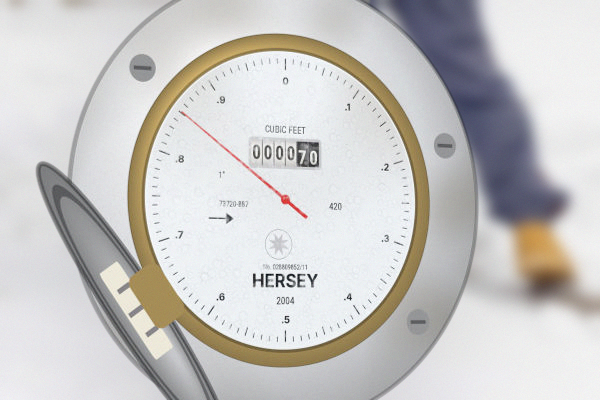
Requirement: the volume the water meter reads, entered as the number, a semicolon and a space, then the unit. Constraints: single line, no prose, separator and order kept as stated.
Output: 69.85; ft³
